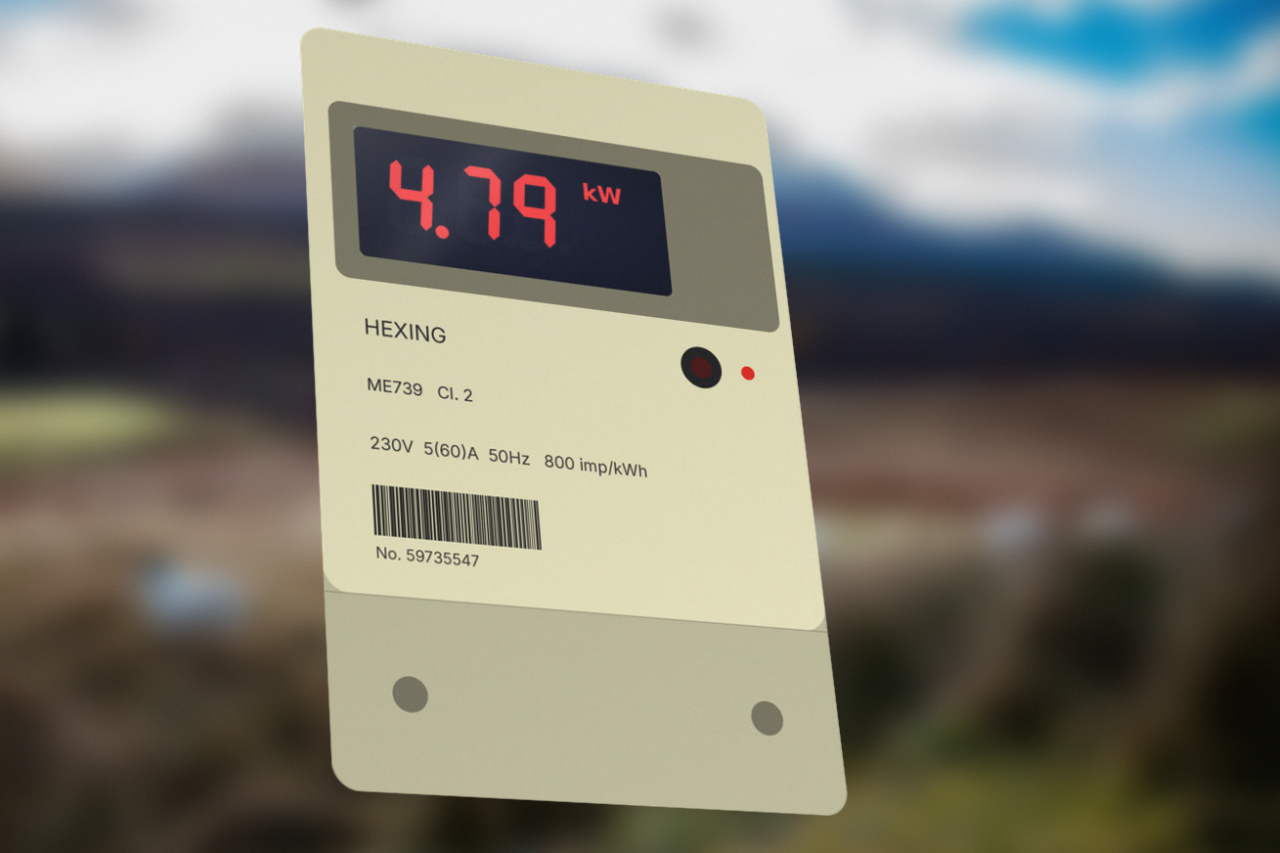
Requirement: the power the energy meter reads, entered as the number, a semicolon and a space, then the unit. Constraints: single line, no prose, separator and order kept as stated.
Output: 4.79; kW
